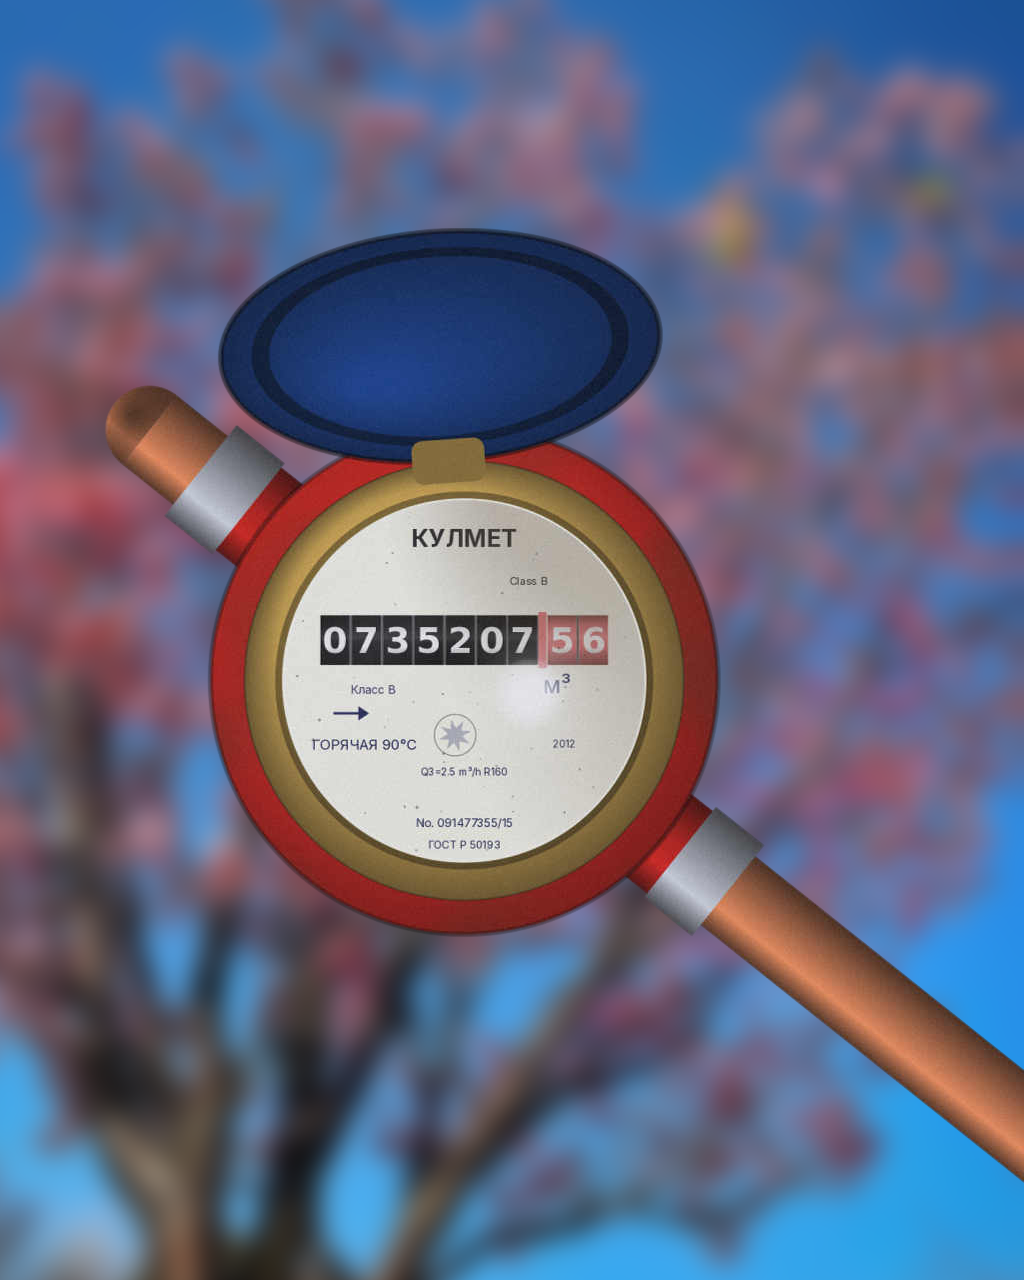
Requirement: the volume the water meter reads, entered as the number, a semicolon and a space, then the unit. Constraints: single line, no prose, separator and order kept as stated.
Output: 735207.56; m³
